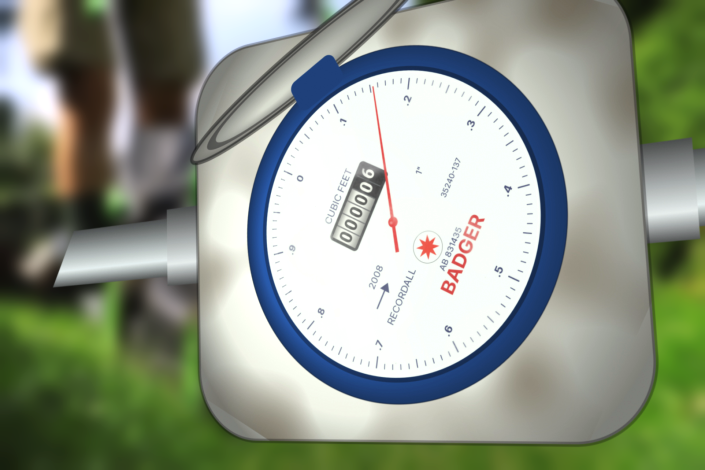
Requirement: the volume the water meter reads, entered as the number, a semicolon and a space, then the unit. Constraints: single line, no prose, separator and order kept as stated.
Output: 6.15; ft³
